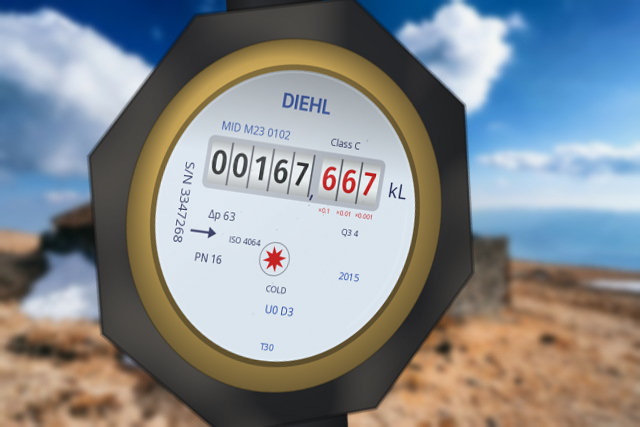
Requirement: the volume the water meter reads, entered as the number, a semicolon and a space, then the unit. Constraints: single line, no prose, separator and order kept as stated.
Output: 167.667; kL
